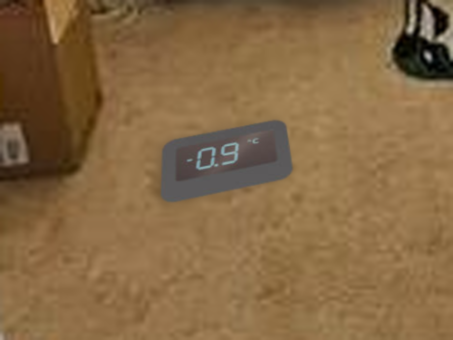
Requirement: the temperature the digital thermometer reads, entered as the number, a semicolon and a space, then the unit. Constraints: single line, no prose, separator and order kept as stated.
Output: -0.9; °C
